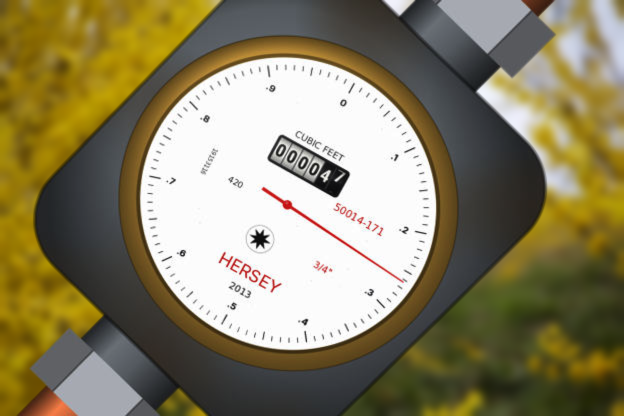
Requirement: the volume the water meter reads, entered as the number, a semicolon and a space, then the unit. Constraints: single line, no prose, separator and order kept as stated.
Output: 47.26; ft³
